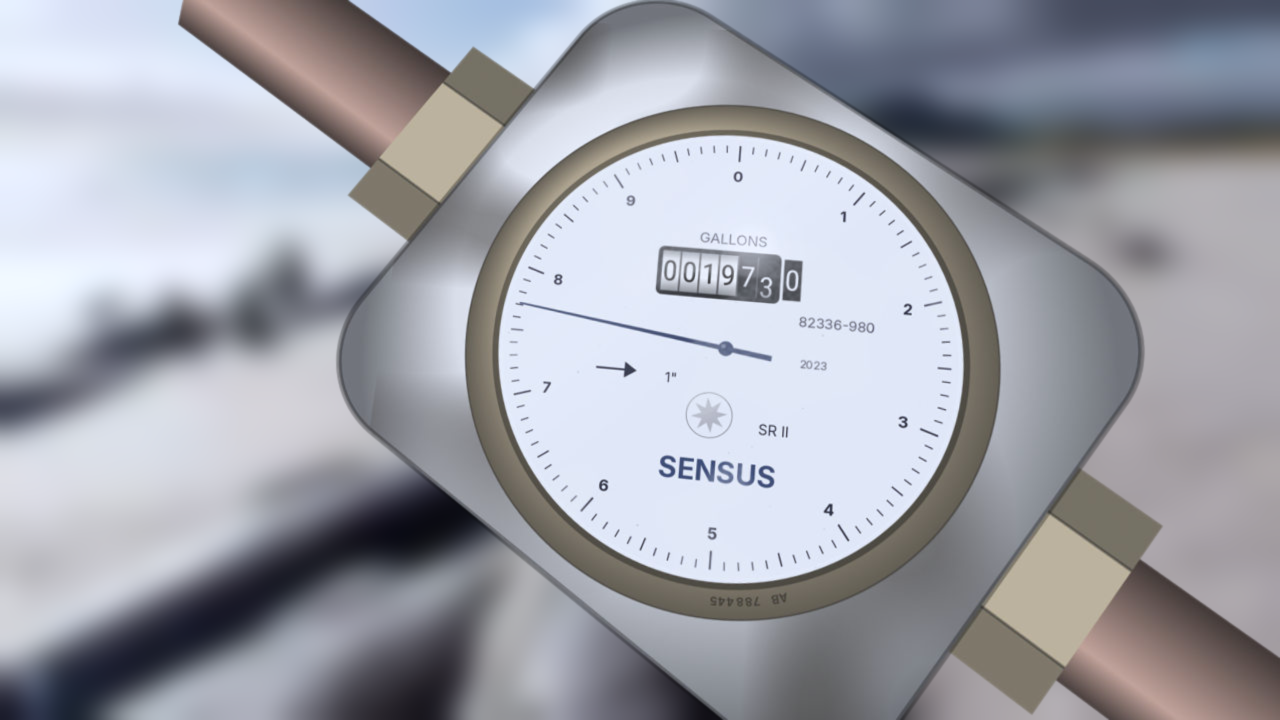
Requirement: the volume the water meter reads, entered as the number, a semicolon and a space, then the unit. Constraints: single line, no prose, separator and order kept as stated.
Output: 19727.7; gal
